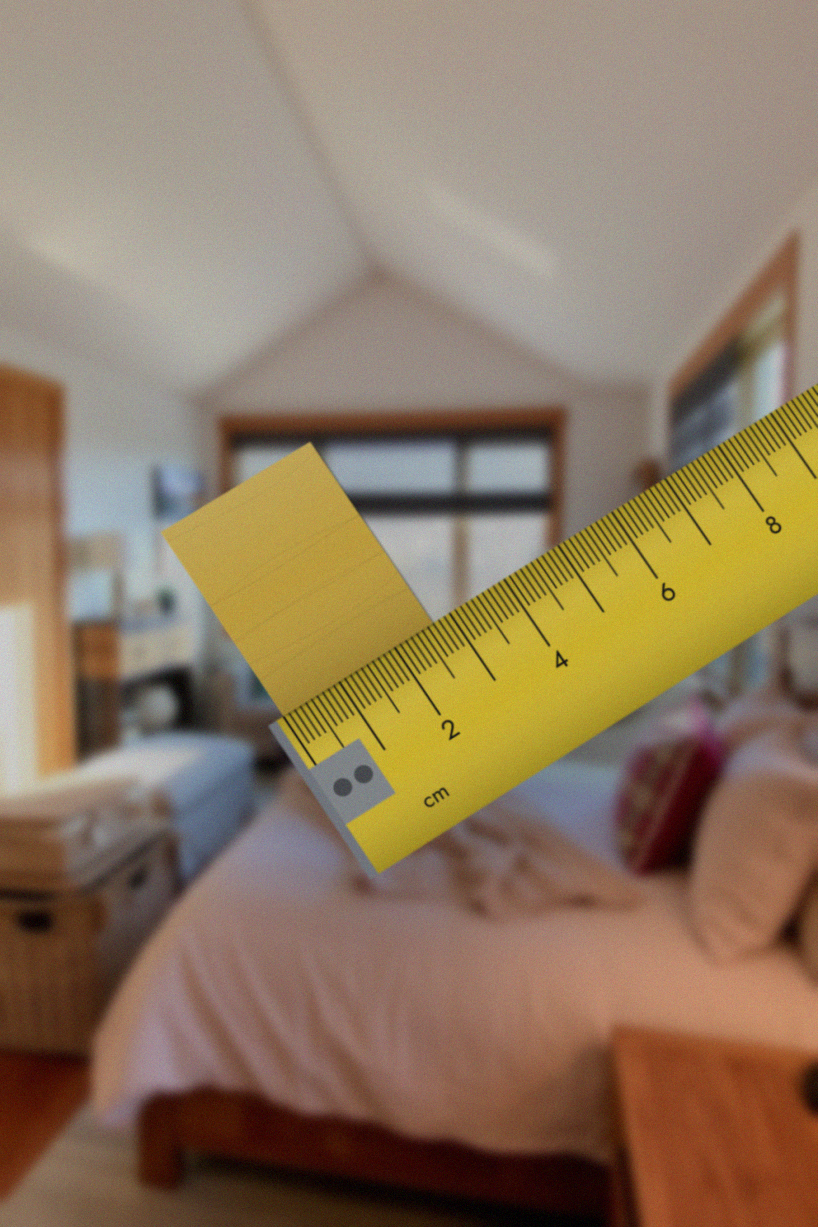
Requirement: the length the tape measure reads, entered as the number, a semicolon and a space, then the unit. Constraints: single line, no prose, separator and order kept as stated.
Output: 2.7; cm
